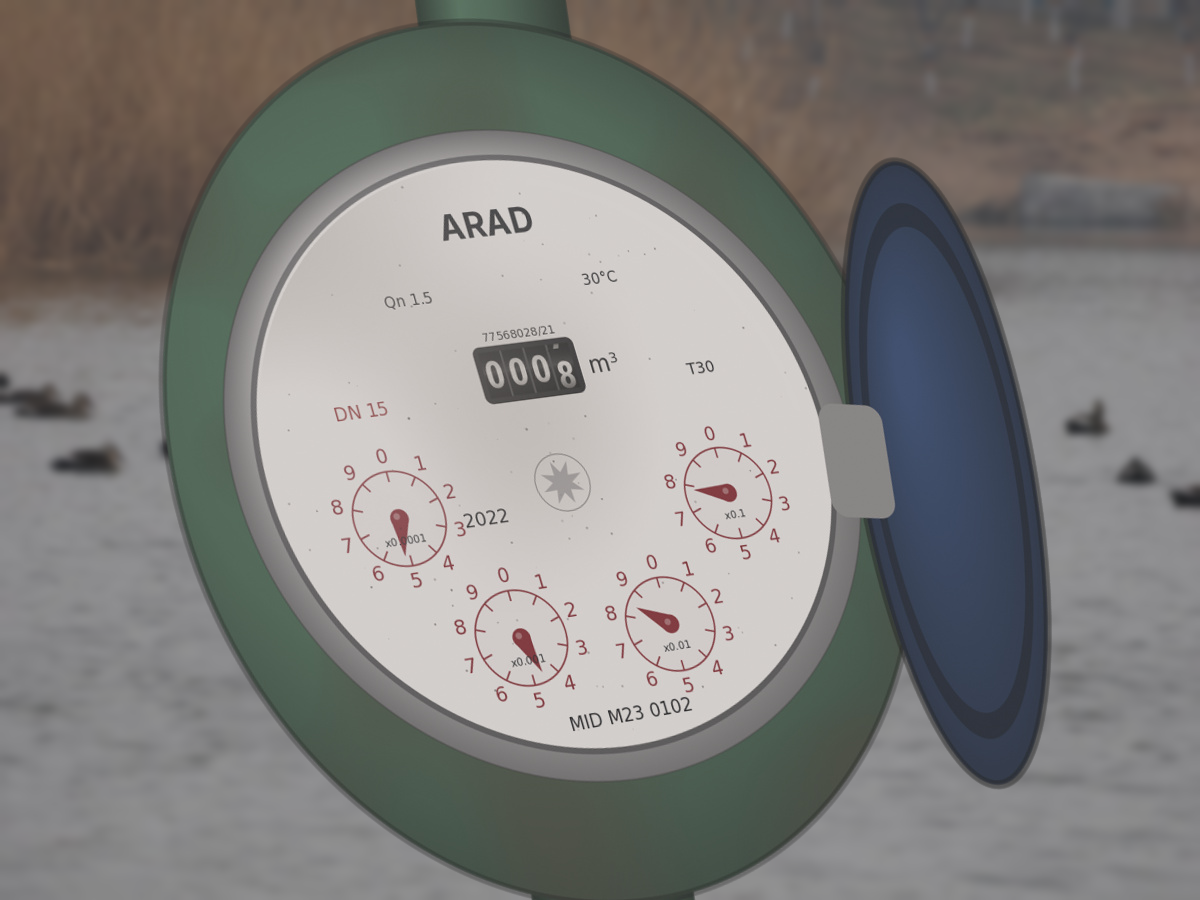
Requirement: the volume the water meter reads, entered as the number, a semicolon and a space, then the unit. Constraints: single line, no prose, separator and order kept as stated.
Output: 7.7845; m³
